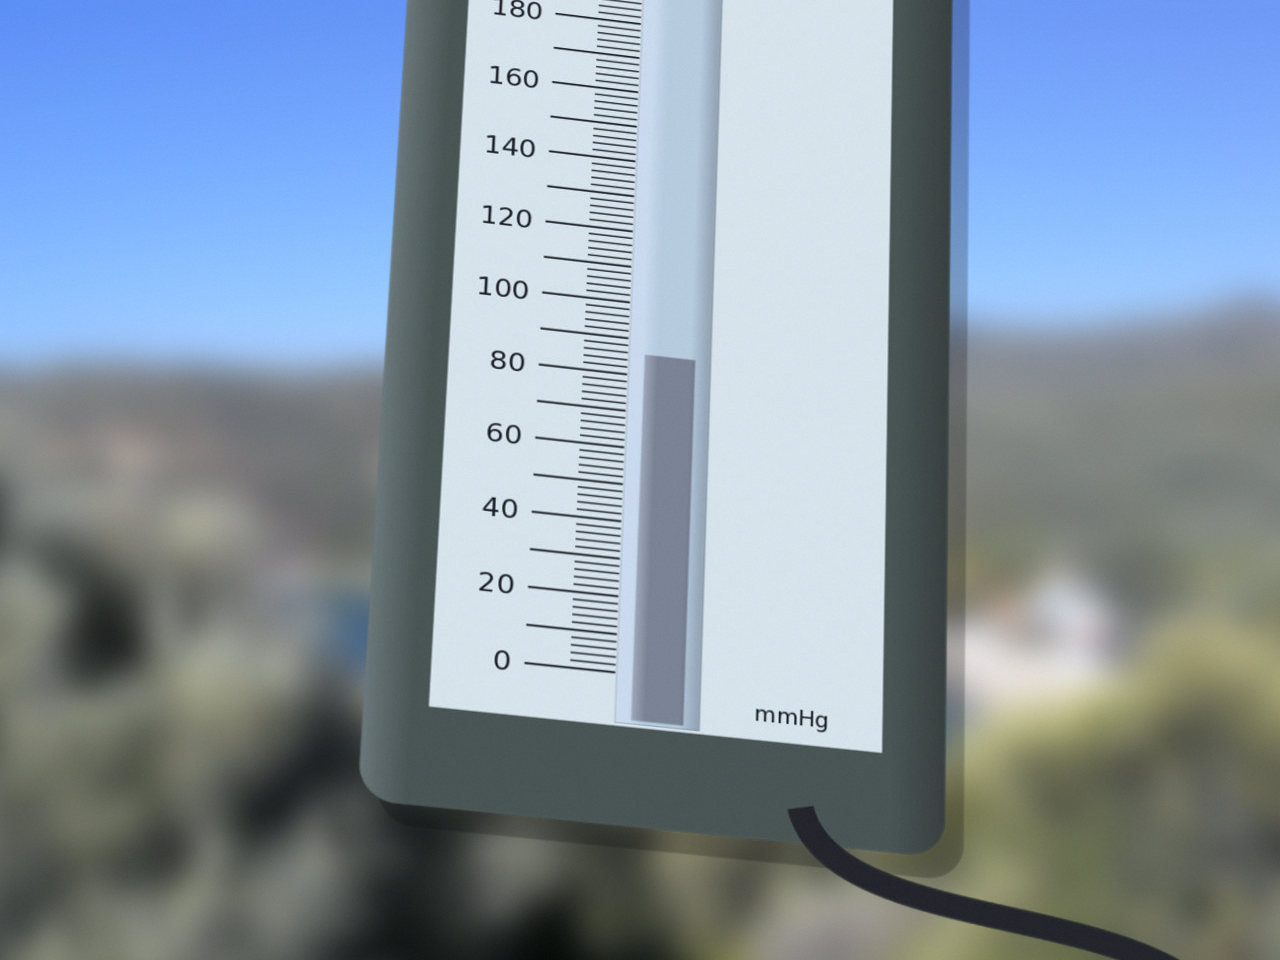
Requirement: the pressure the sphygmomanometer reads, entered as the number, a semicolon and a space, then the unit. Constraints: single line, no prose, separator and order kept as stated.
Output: 86; mmHg
